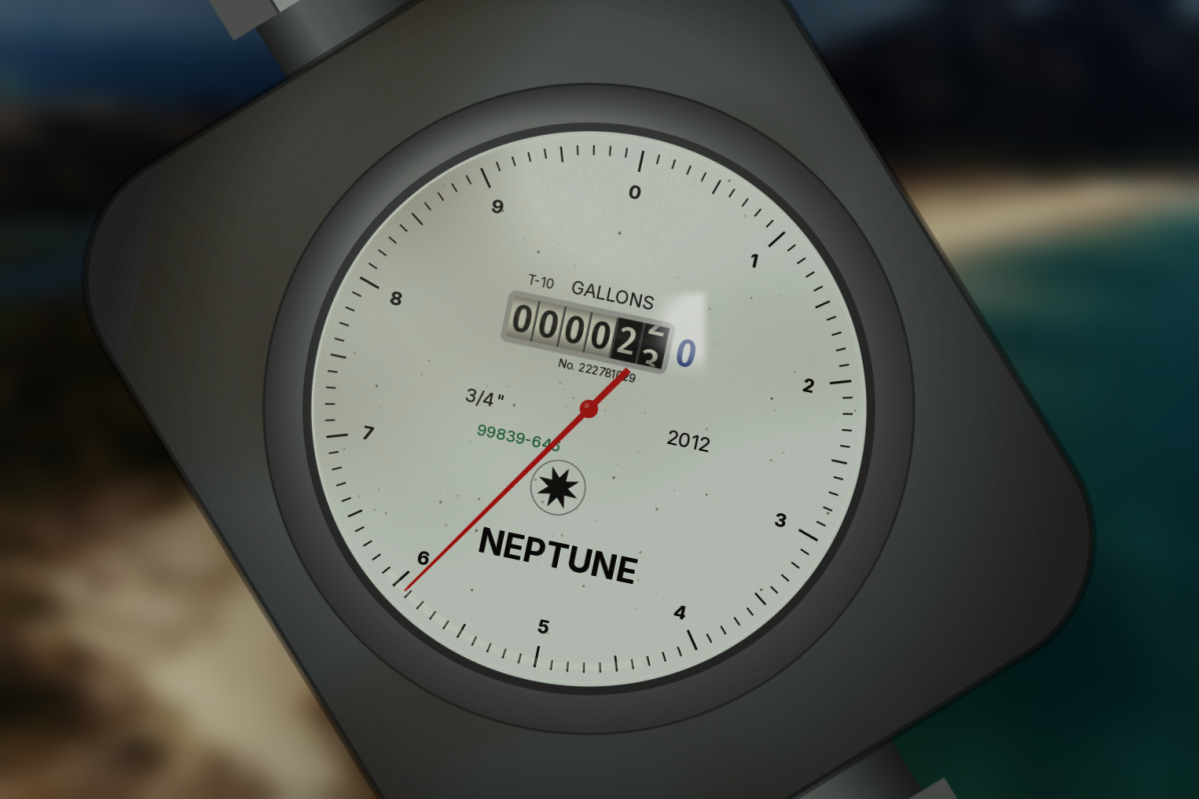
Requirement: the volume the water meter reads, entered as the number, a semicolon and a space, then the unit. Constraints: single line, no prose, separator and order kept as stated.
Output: 225.9; gal
